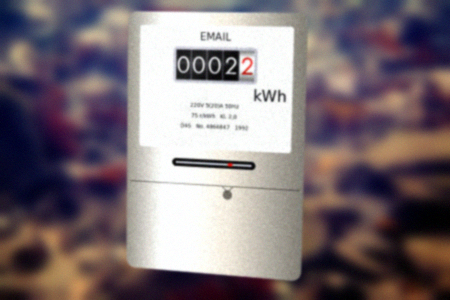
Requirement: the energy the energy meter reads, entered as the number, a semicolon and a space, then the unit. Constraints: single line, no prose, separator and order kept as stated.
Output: 2.2; kWh
